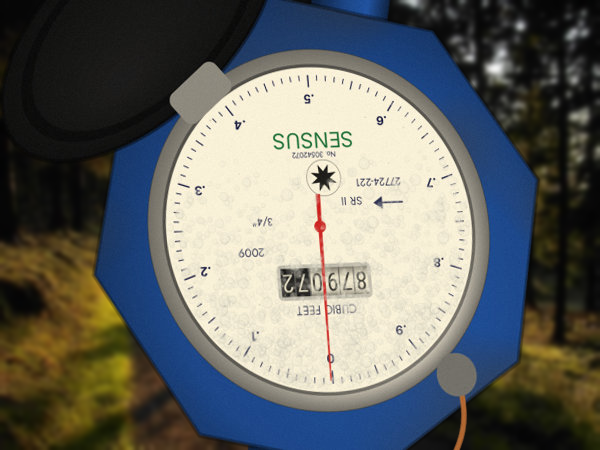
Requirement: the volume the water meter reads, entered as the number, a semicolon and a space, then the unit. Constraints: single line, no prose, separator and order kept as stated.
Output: 879072.00; ft³
